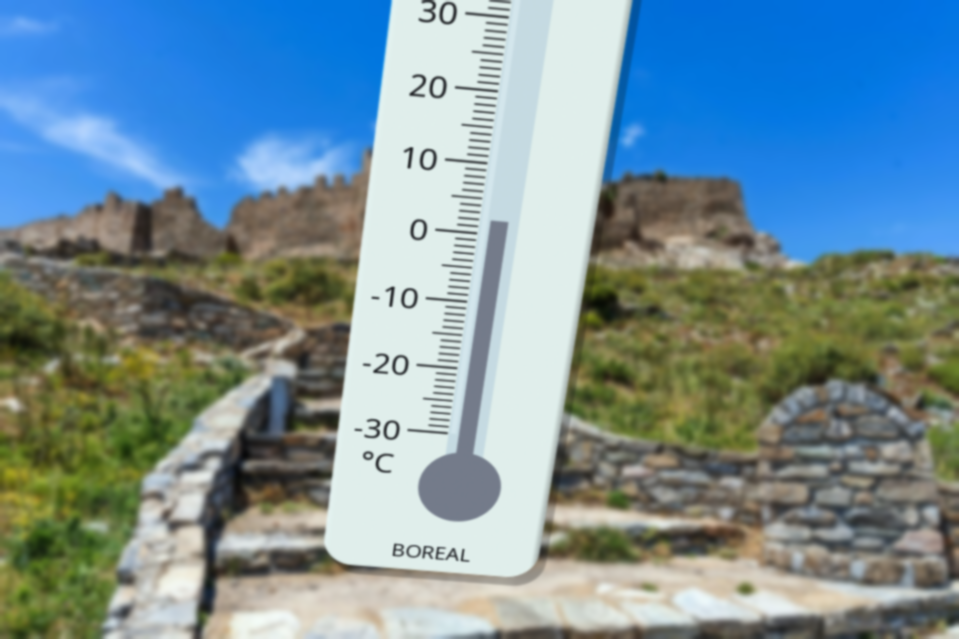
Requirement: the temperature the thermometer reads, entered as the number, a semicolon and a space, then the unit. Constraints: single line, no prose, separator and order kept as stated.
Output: 2; °C
